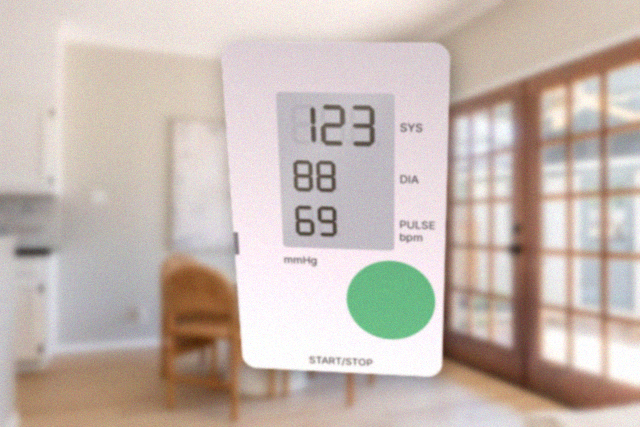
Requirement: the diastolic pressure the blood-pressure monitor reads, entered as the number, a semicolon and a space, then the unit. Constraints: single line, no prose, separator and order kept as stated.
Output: 88; mmHg
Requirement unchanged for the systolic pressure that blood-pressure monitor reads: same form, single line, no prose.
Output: 123; mmHg
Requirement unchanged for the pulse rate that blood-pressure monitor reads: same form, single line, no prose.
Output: 69; bpm
